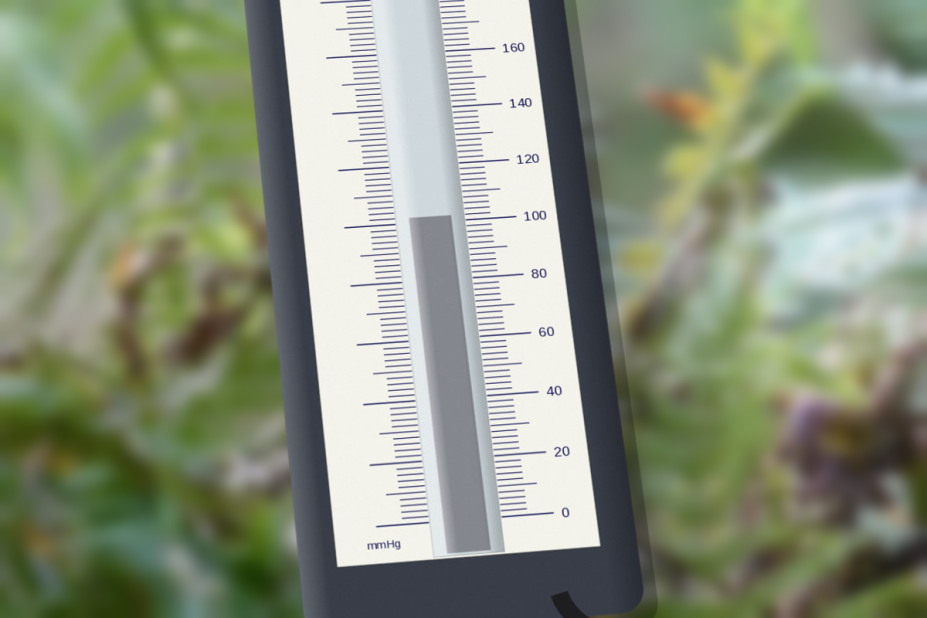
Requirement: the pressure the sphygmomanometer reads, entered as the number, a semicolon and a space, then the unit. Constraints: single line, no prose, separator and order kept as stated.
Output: 102; mmHg
